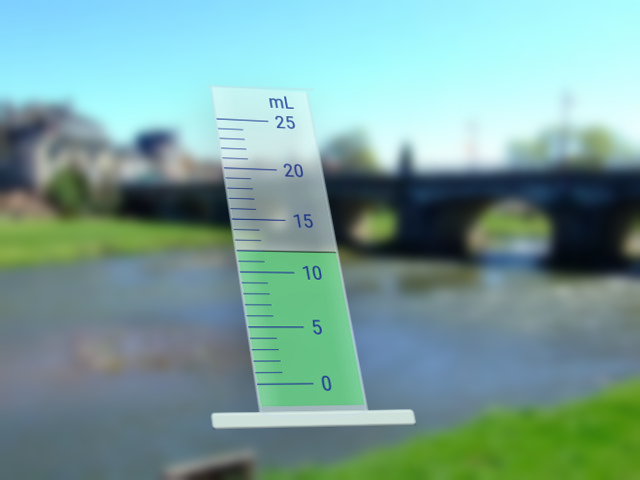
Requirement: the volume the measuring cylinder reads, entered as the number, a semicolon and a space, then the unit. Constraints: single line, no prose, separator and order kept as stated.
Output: 12; mL
